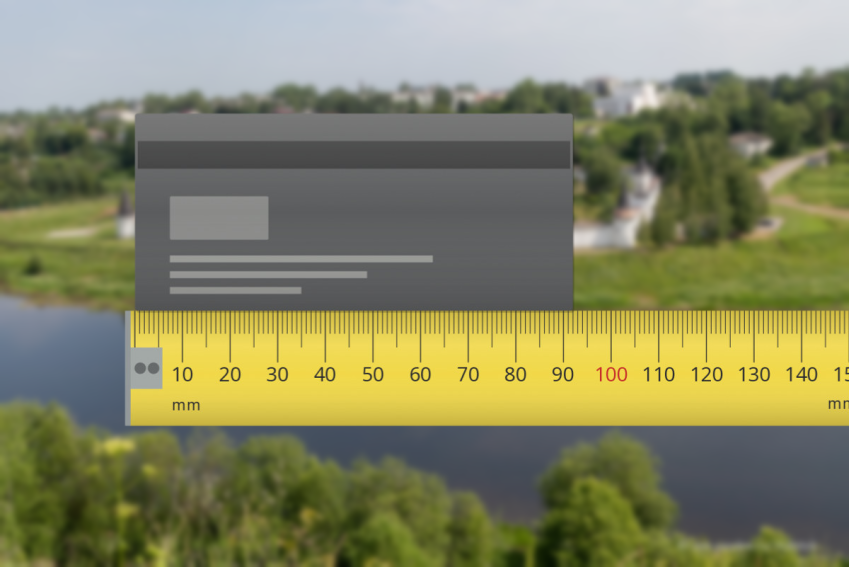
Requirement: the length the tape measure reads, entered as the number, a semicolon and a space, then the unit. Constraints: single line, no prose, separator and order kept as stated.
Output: 92; mm
